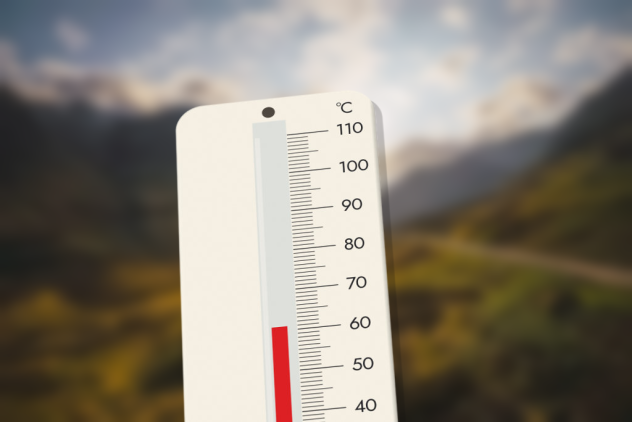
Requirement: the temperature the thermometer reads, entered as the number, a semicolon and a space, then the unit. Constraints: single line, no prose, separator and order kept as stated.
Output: 61; °C
